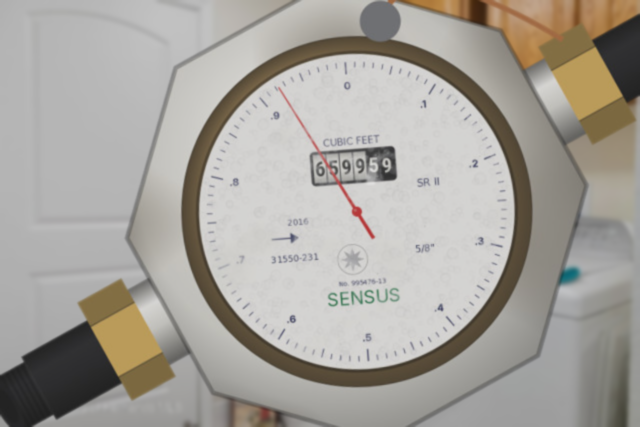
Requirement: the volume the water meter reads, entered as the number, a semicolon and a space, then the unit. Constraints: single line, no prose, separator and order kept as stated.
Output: 659958.92; ft³
